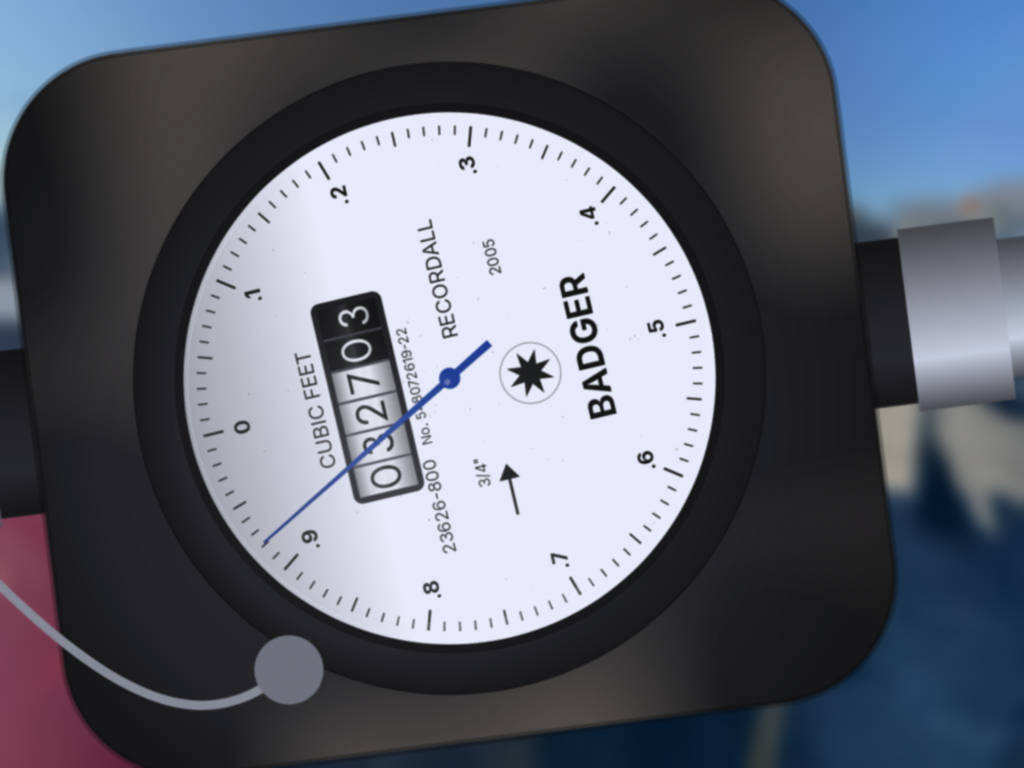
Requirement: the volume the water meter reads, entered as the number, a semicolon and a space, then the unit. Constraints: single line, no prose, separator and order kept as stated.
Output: 32702.92; ft³
